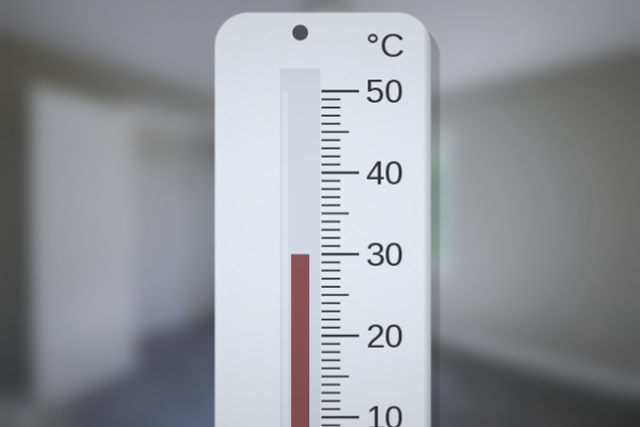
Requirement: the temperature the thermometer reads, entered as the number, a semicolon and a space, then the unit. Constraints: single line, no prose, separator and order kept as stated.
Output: 30; °C
